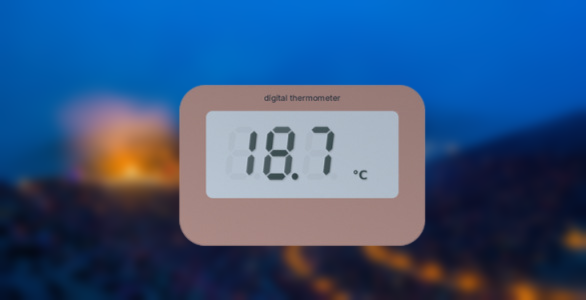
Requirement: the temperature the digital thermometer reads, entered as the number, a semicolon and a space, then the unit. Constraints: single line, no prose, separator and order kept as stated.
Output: 18.7; °C
